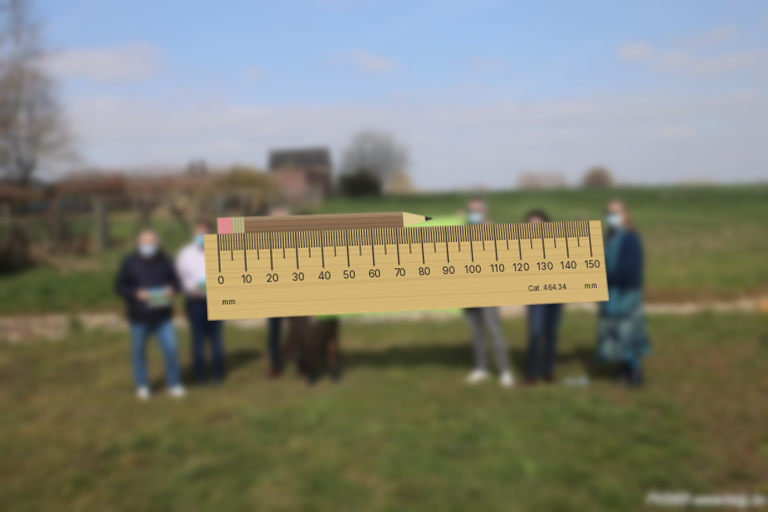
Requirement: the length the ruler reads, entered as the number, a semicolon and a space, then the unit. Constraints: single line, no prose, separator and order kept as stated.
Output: 85; mm
